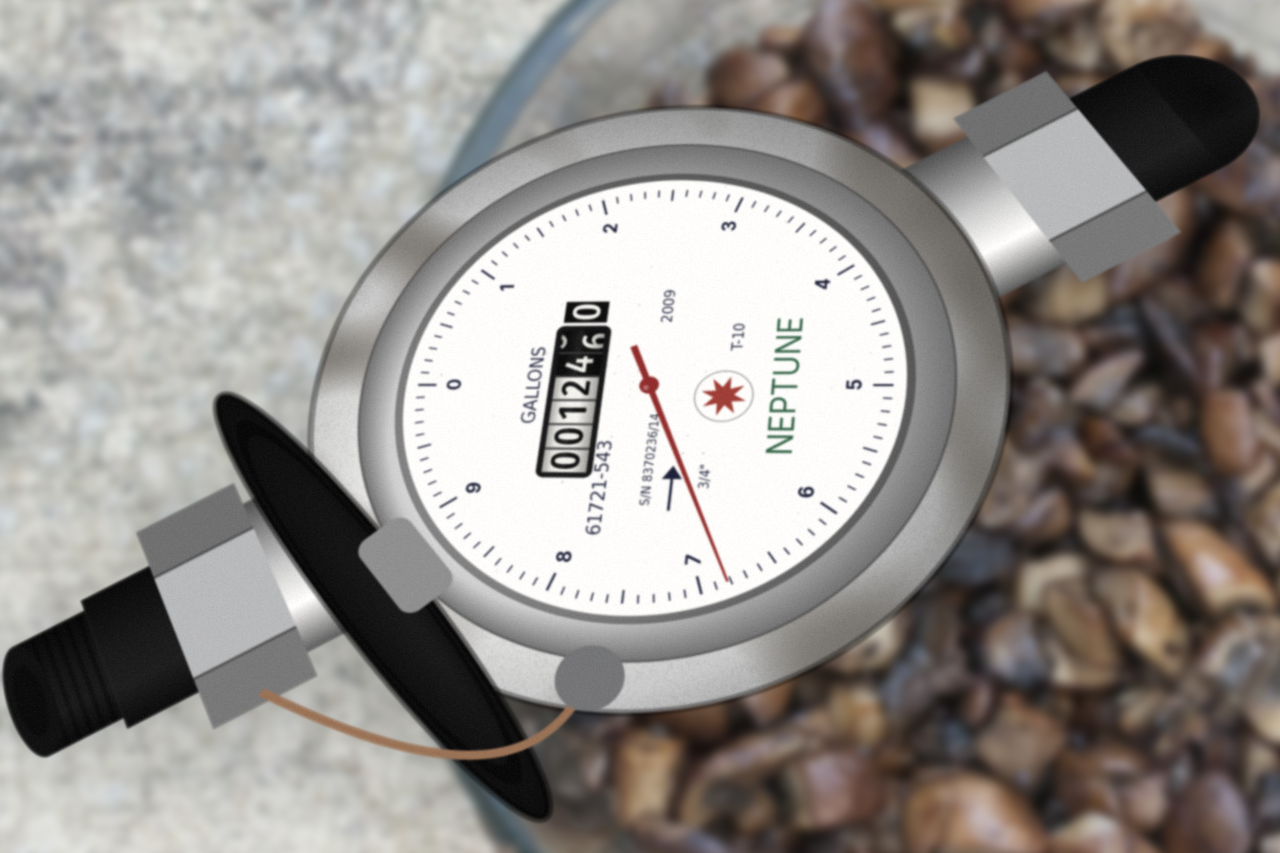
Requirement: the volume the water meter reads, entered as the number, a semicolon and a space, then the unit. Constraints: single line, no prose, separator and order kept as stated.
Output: 12456.8; gal
